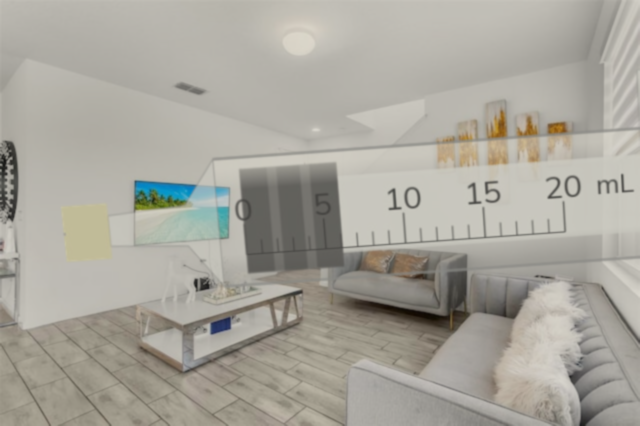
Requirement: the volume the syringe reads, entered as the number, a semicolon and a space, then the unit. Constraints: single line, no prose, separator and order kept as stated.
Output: 0; mL
